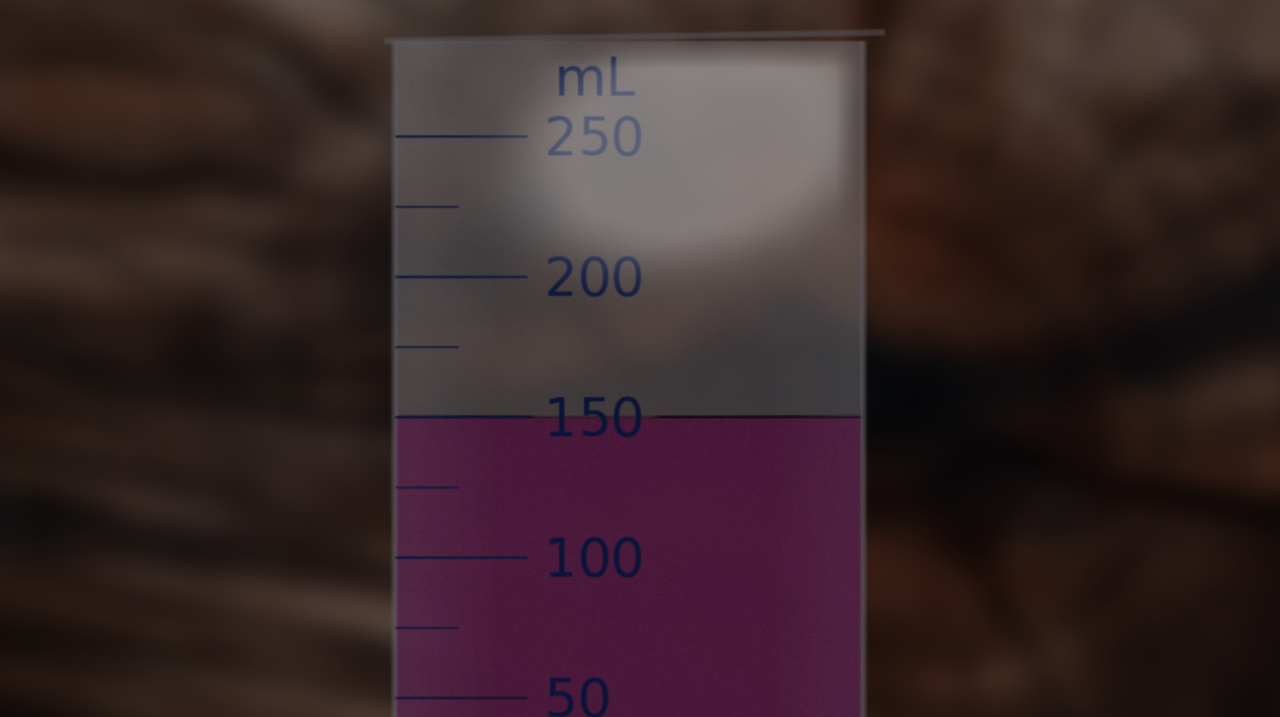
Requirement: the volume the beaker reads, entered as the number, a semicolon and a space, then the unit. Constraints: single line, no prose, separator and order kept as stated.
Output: 150; mL
